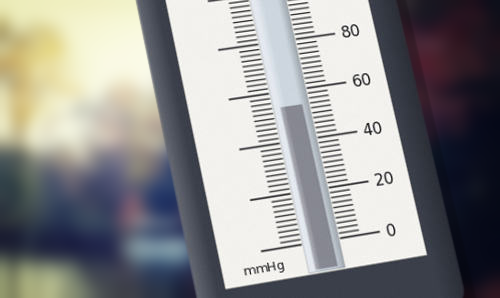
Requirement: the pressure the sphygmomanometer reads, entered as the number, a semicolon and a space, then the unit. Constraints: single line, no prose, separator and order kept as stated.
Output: 54; mmHg
